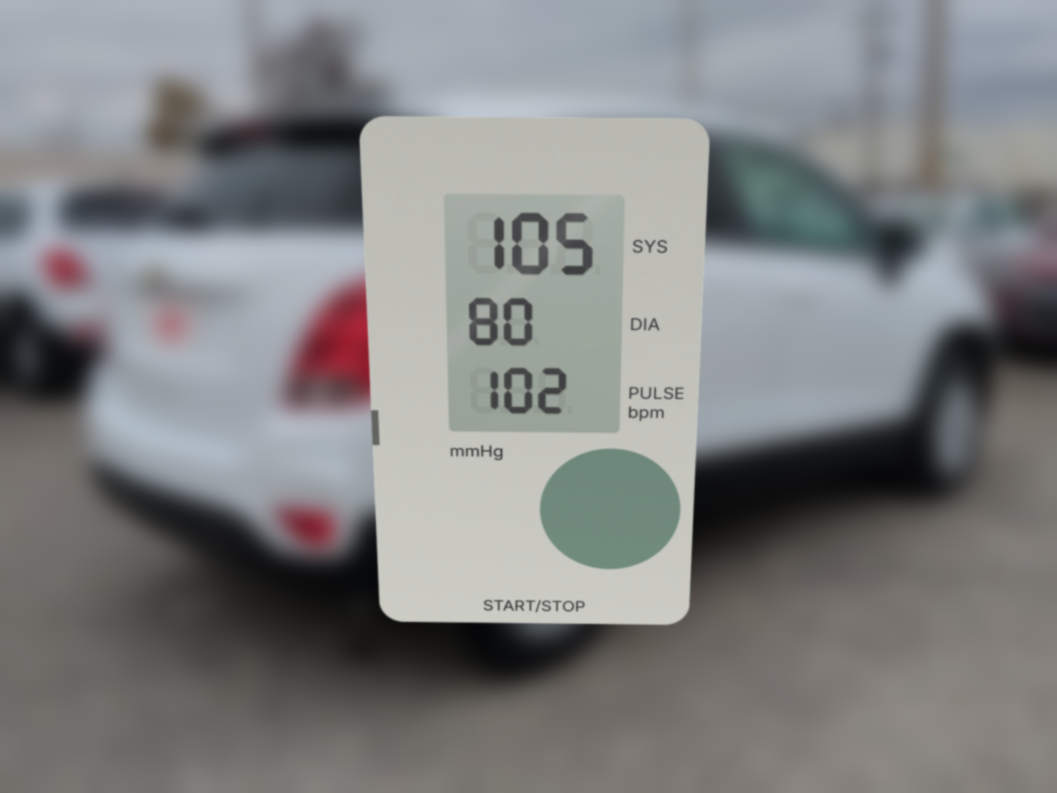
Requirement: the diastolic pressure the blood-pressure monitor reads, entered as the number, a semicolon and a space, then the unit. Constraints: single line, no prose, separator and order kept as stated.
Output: 80; mmHg
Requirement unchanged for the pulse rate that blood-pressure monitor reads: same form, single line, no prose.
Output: 102; bpm
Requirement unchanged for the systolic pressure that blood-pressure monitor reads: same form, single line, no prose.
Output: 105; mmHg
